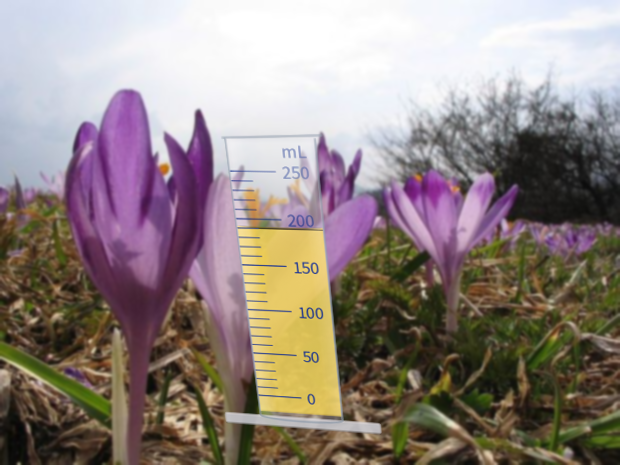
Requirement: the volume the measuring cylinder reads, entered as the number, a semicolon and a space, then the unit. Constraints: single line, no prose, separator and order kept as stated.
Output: 190; mL
